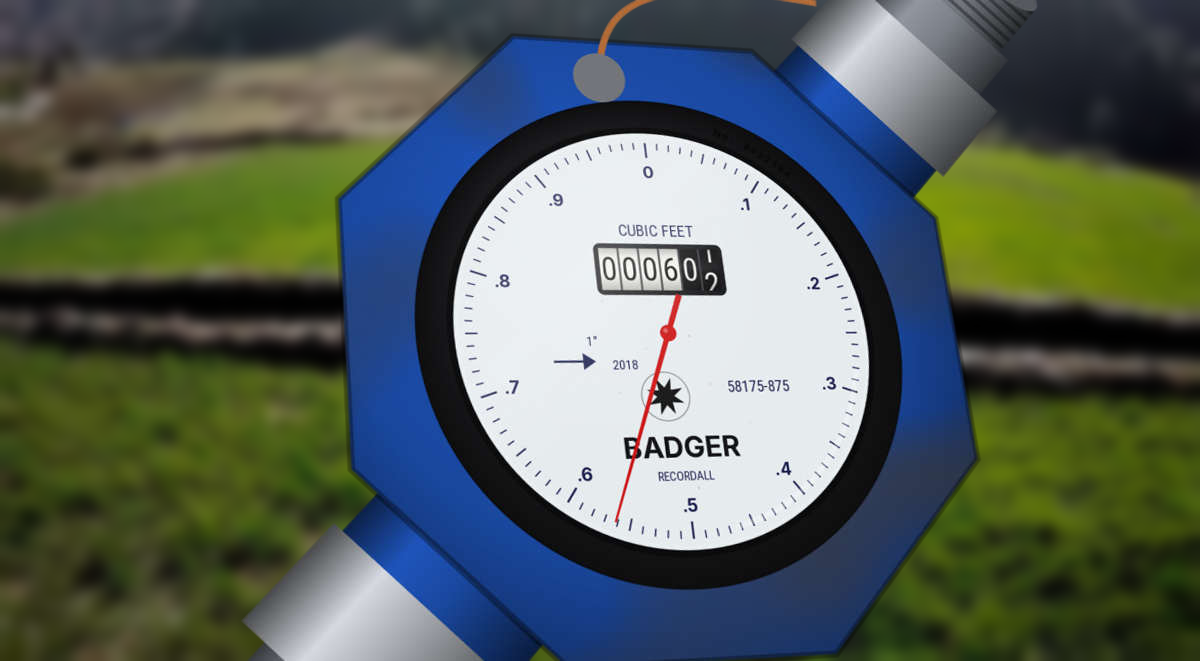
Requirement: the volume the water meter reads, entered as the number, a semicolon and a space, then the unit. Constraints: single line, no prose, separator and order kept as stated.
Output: 601.56; ft³
